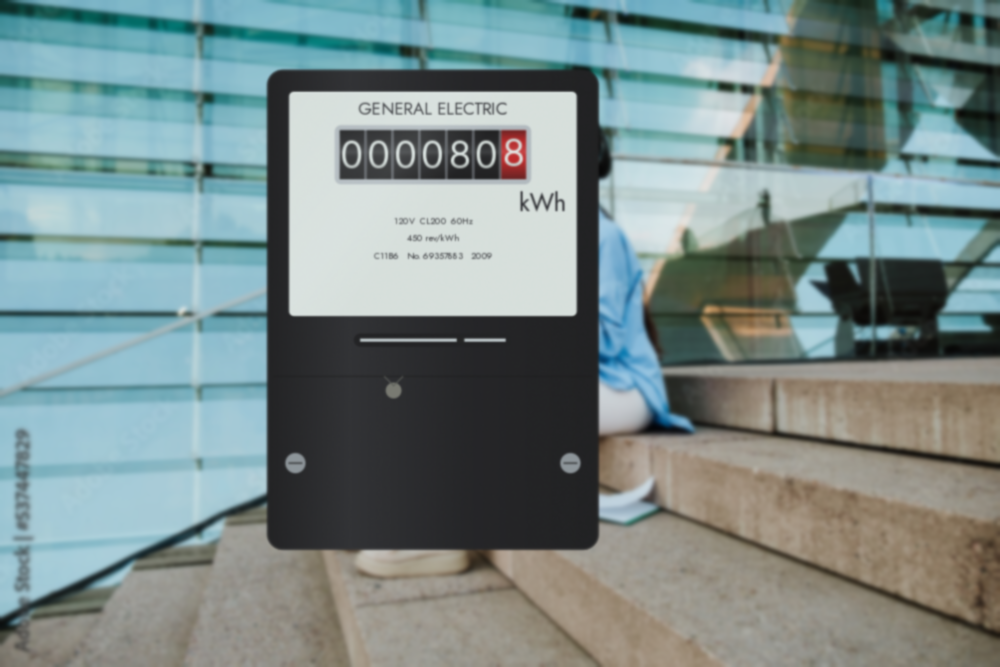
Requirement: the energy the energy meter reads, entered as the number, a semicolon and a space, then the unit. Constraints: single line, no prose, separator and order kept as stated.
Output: 80.8; kWh
